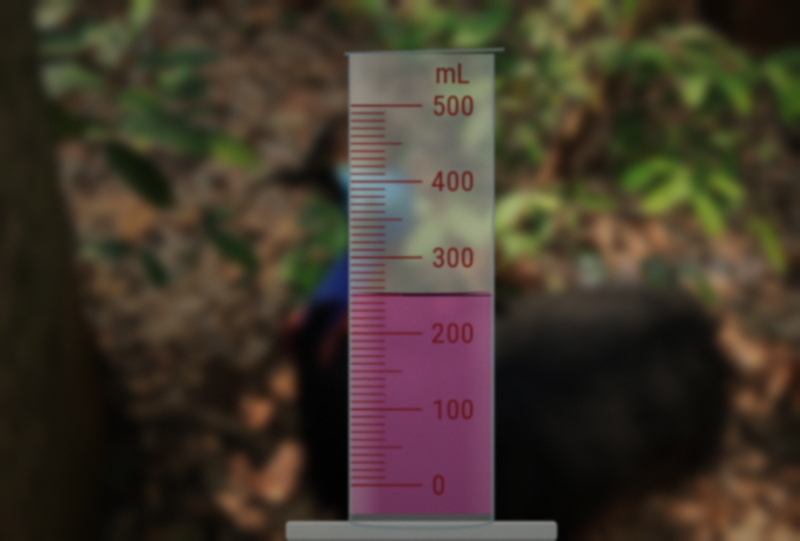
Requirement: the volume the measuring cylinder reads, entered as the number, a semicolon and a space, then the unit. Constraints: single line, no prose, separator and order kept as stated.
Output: 250; mL
